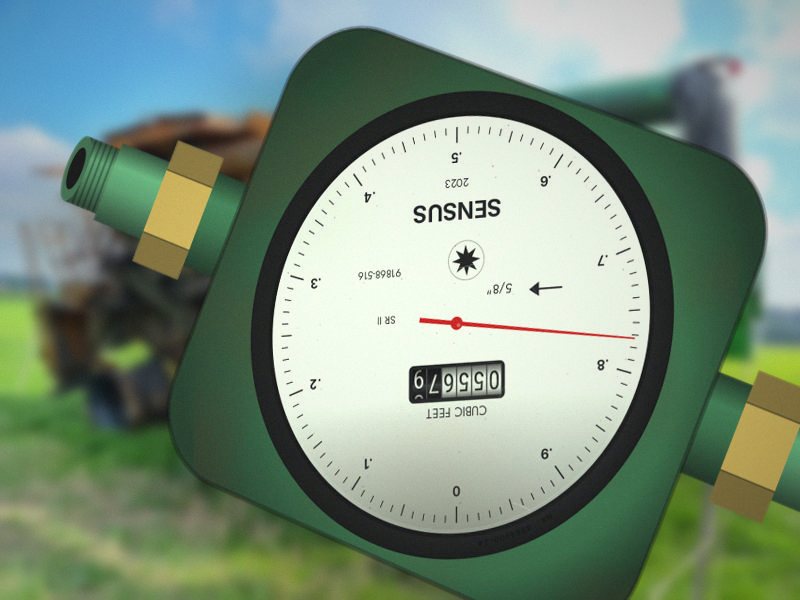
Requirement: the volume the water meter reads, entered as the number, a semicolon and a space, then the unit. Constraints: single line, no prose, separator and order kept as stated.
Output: 55678.77; ft³
